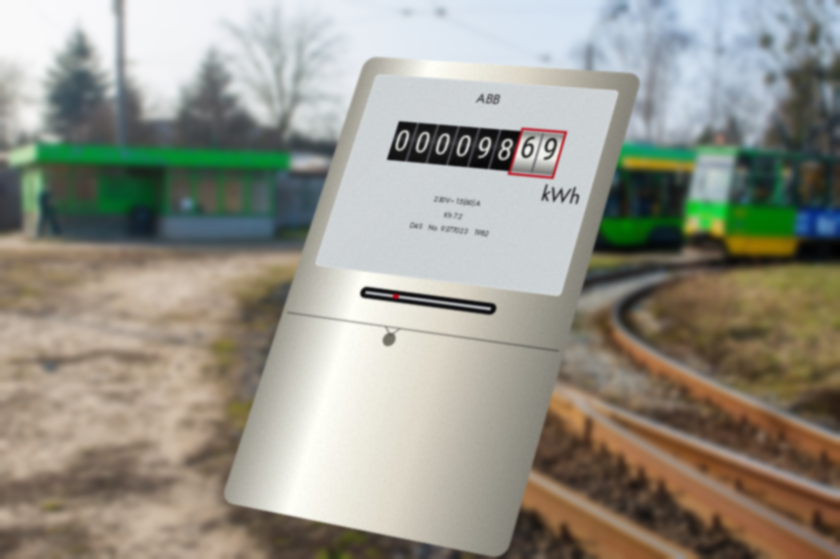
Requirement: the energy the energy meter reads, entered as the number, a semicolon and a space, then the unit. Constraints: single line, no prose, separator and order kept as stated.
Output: 98.69; kWh
